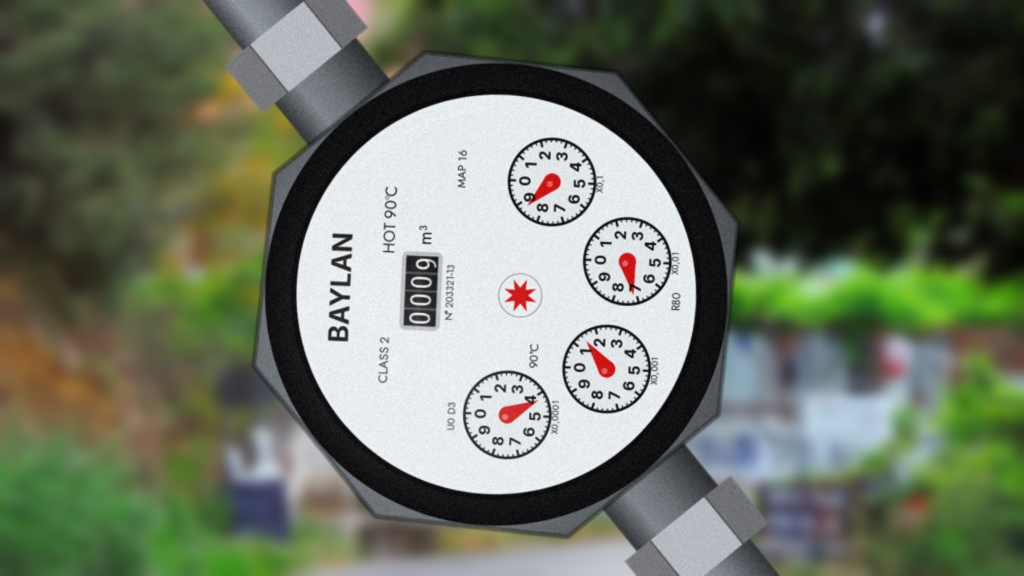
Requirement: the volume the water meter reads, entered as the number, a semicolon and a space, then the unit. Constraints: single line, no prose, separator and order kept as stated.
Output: 8.8714; m³
